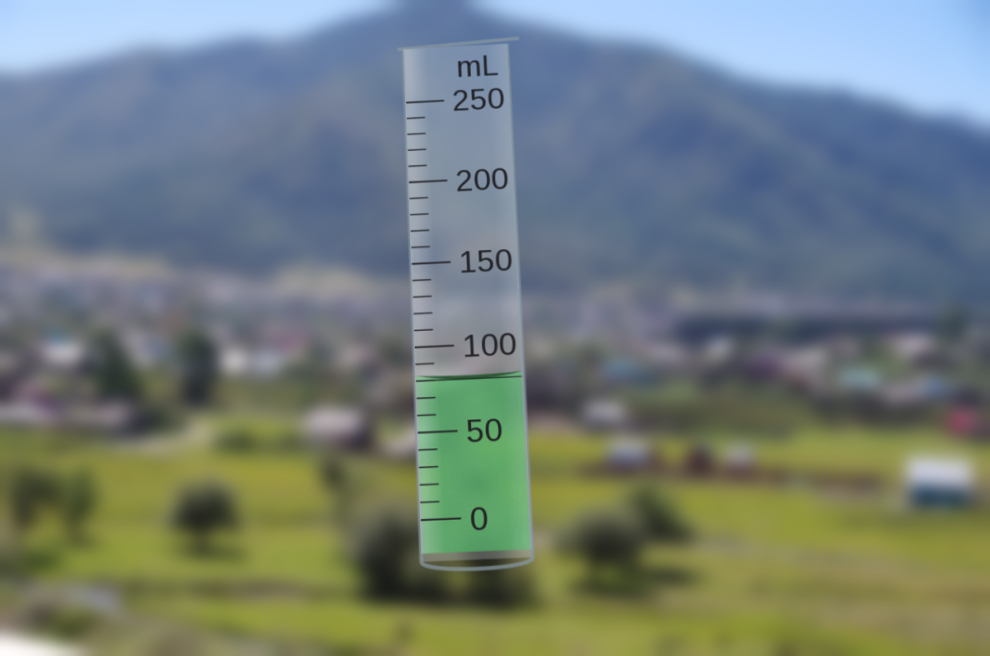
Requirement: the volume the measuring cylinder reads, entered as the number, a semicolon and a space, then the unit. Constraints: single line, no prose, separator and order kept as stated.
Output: 80; mL
